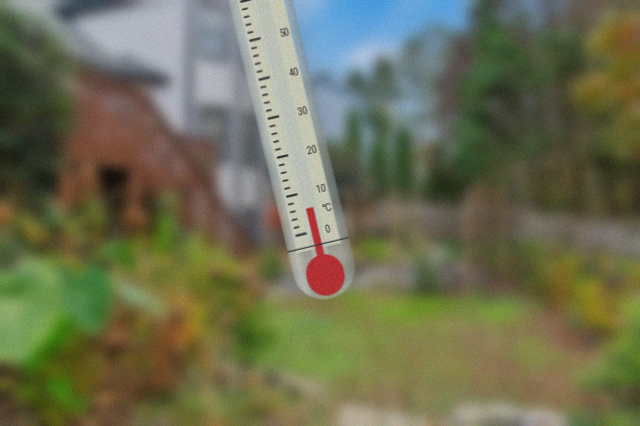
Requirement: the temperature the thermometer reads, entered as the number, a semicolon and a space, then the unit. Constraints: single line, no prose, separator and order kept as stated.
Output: 6; °C
